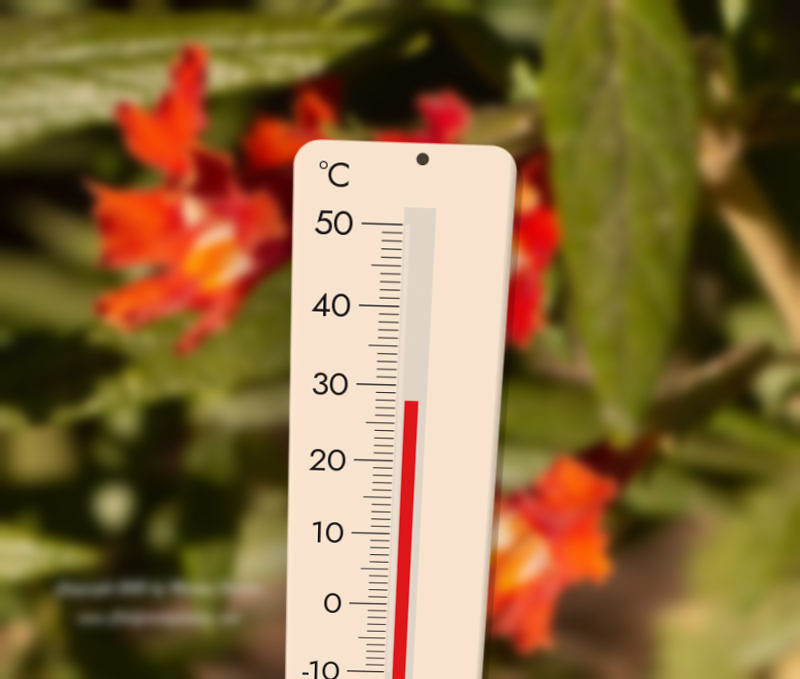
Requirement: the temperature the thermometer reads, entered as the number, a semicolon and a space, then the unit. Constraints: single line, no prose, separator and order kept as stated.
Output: 28; °C
